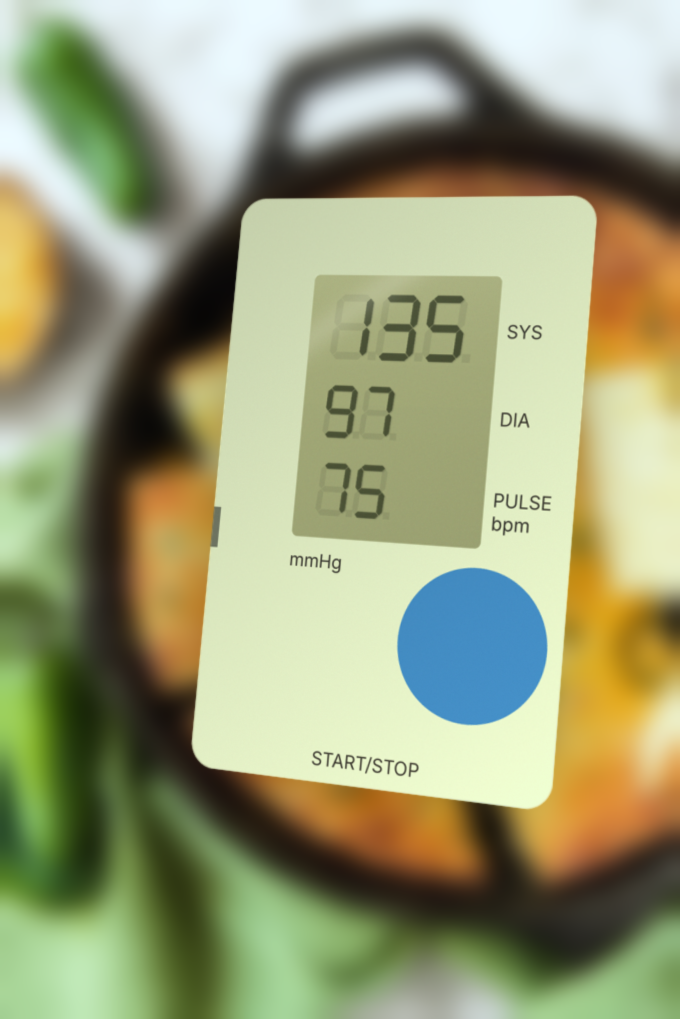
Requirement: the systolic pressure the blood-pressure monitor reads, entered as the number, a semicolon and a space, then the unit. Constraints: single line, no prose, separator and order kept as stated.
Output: 135; mmHg
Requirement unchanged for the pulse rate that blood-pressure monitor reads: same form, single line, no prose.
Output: 75; bpm
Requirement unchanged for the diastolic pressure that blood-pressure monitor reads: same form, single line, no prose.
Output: 97; mmHg
